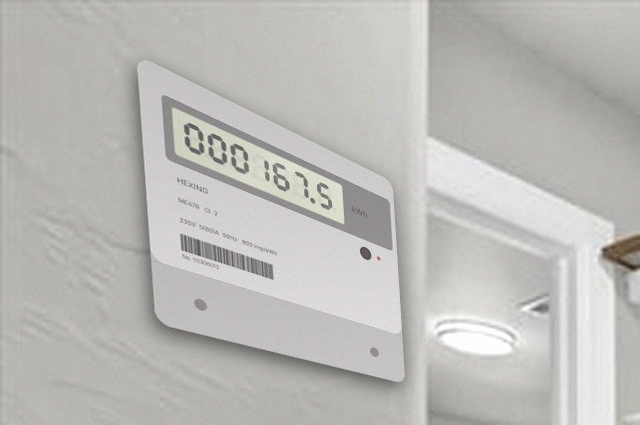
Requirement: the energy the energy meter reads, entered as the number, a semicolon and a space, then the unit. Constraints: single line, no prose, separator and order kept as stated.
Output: 167.5; kWh
